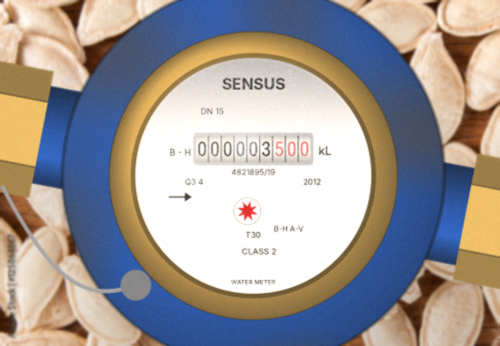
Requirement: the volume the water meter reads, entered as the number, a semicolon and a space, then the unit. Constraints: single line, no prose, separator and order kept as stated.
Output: 3.500; kL
